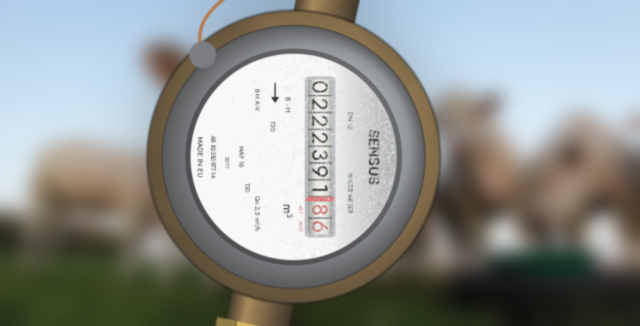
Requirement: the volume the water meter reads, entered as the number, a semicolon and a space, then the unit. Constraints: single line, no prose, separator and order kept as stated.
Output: 222391.86; m³
